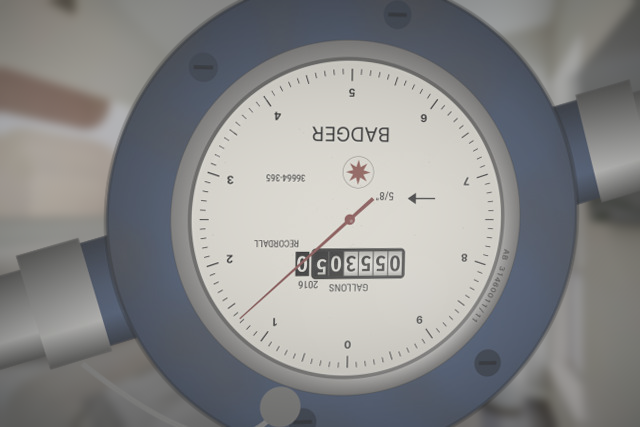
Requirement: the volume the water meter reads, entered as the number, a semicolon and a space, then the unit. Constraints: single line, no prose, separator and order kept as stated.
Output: 553051.3; gal
